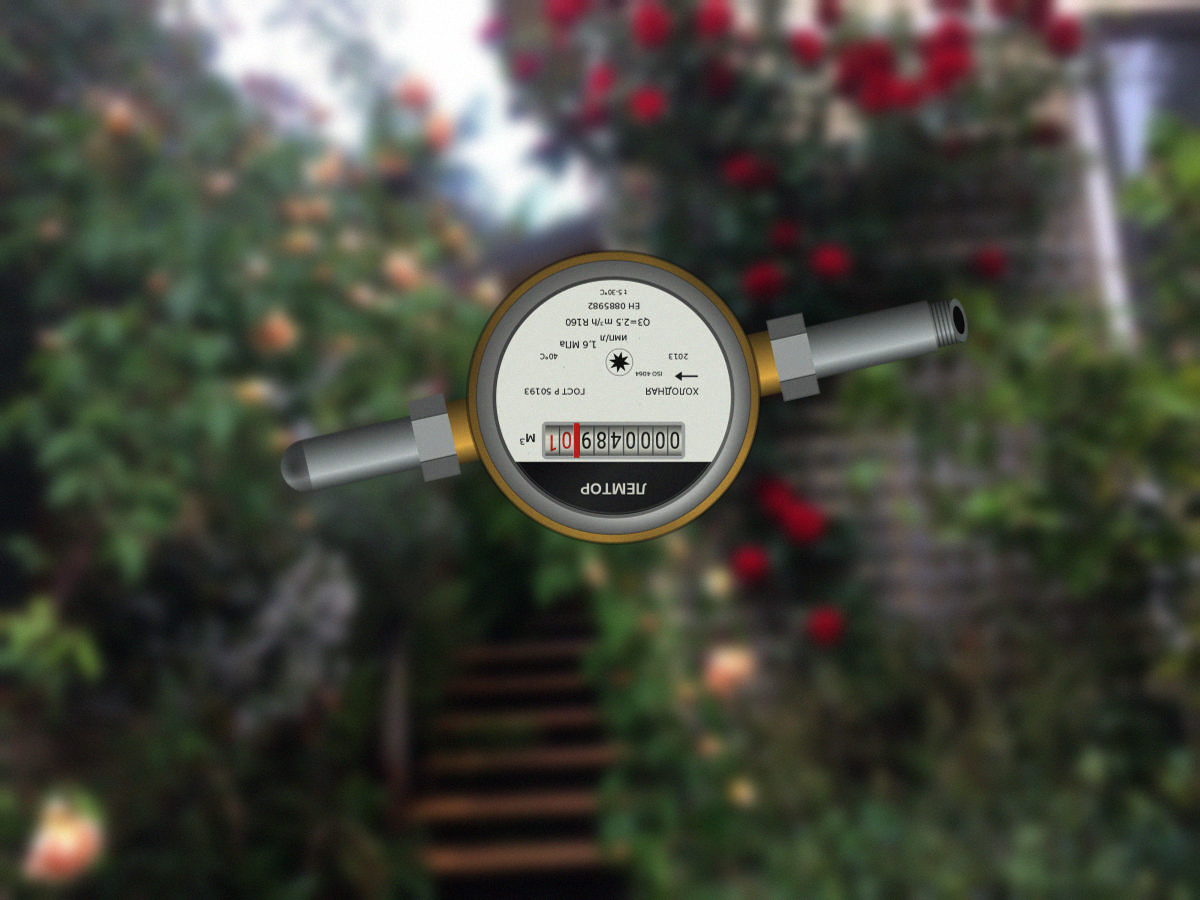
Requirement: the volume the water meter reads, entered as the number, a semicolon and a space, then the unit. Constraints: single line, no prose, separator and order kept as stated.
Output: 489.01; m³
